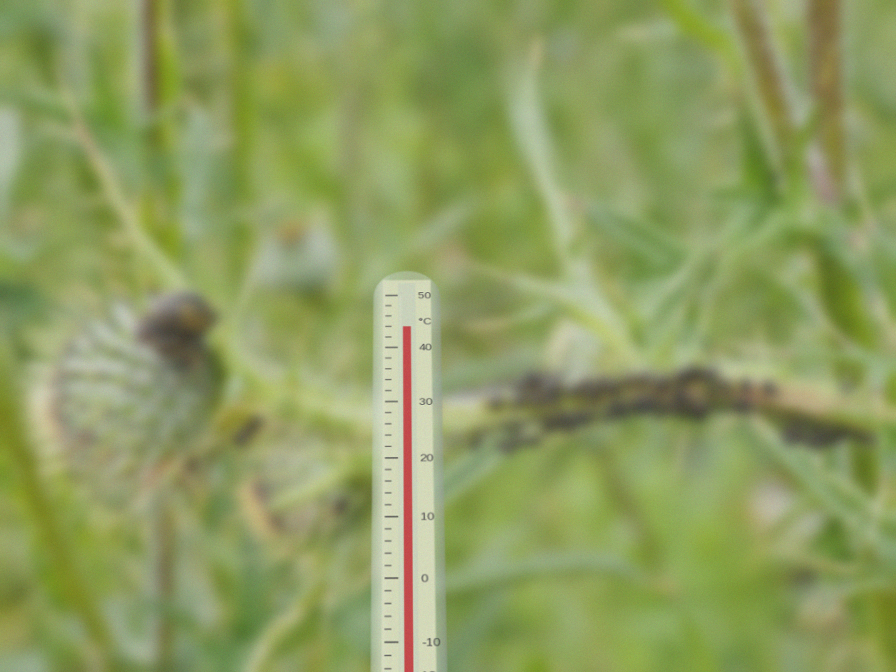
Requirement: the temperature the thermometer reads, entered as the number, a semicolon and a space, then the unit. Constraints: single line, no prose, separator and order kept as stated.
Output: 44; °C
